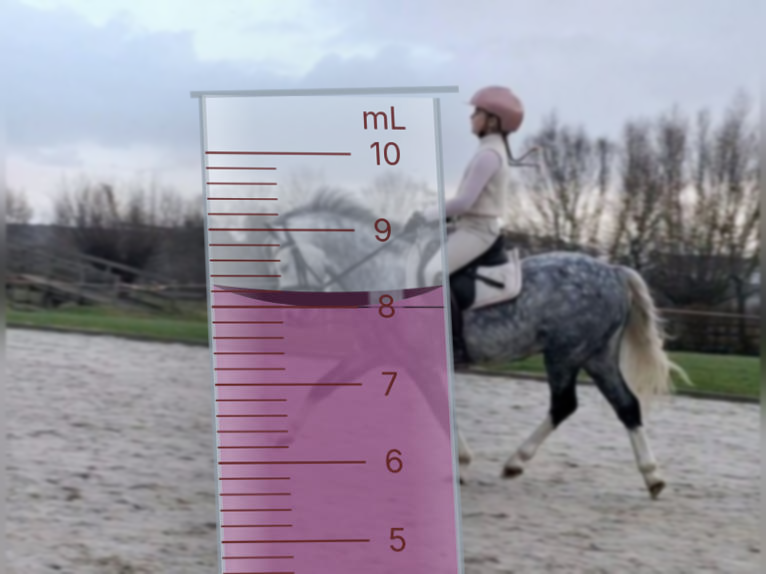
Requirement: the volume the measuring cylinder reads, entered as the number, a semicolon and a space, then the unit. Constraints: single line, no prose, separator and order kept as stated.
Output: 8; mL
